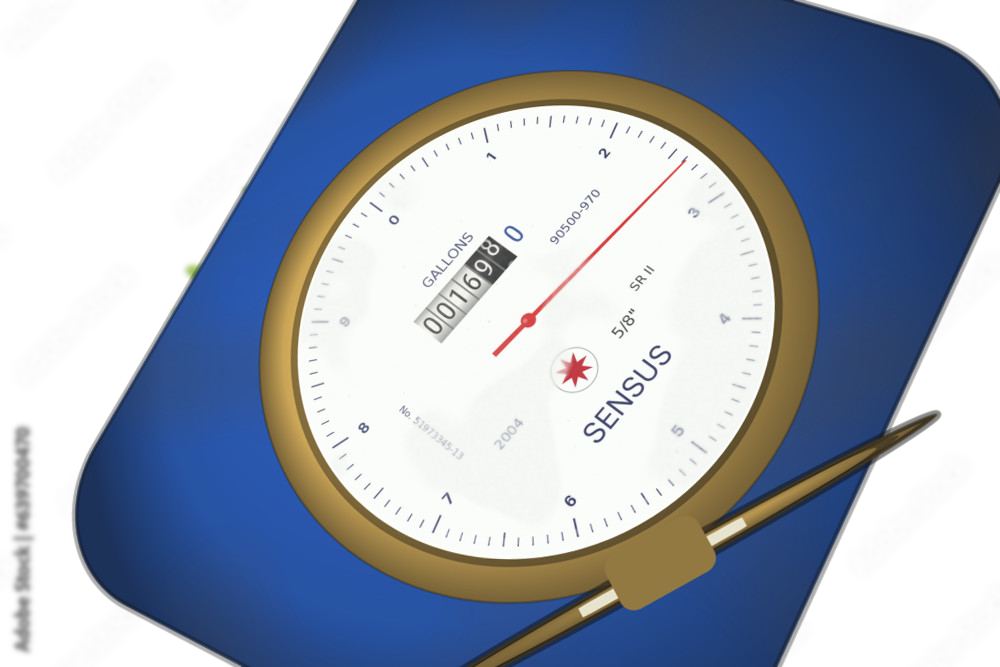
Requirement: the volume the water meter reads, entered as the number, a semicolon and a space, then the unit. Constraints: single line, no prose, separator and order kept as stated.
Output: 16982.6; gal
